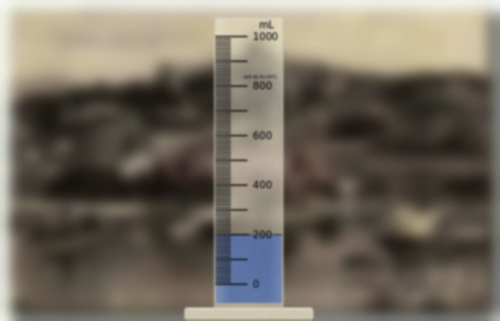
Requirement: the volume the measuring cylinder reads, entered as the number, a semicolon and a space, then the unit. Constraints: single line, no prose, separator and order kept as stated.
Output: 200; mL
